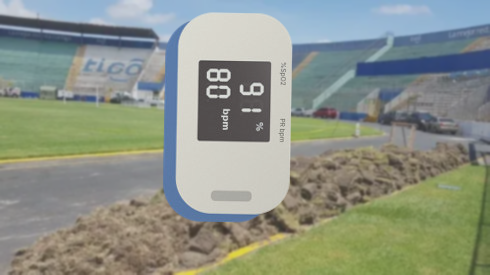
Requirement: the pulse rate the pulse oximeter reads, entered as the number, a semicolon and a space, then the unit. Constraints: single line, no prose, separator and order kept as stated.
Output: 80; bpm
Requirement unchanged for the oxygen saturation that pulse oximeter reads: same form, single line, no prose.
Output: 91; %
